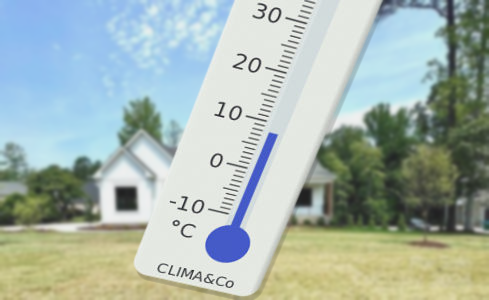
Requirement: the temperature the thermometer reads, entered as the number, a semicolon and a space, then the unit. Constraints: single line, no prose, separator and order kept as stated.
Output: 8; °C
